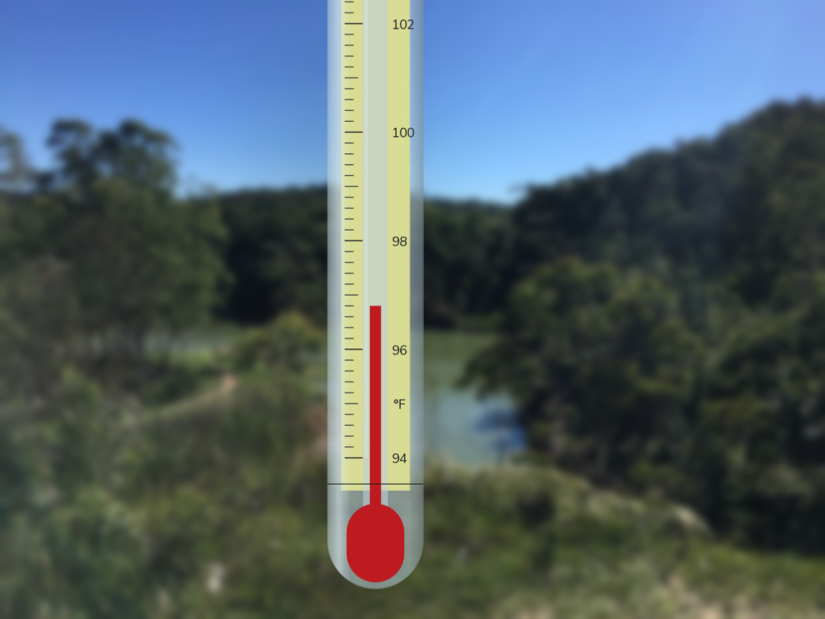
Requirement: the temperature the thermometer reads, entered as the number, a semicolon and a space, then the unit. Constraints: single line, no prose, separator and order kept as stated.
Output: 96.8; °F
